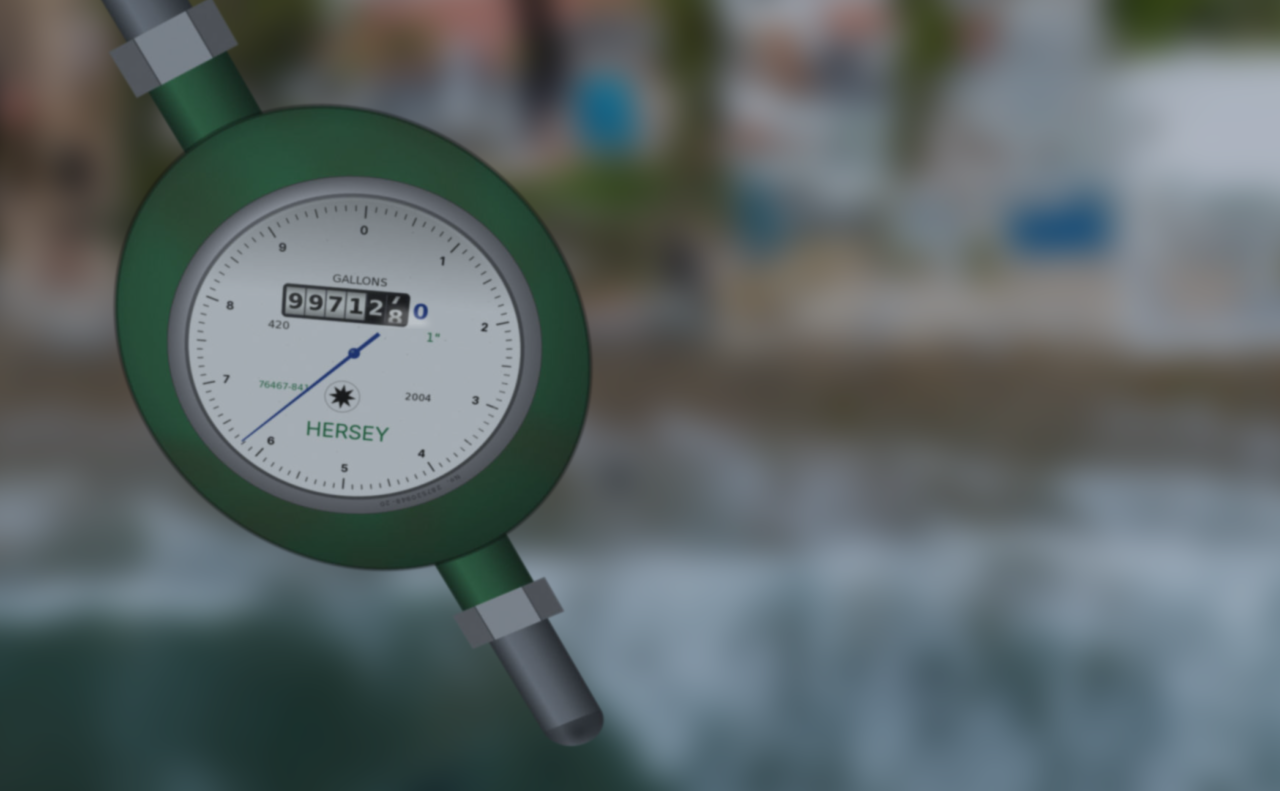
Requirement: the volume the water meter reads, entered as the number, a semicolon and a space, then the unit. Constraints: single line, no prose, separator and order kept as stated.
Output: 9971276.2; gal
